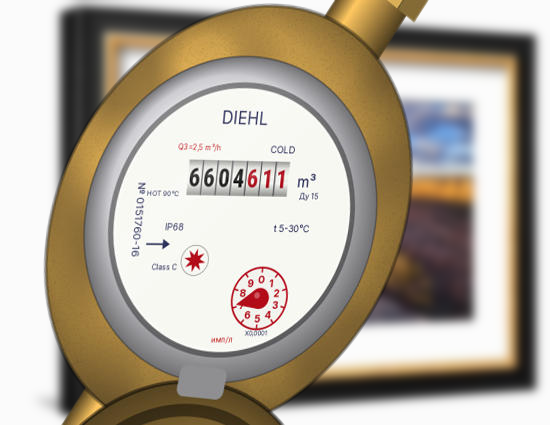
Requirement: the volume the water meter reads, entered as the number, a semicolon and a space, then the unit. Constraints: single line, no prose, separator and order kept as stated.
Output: 6604.6117; m³
